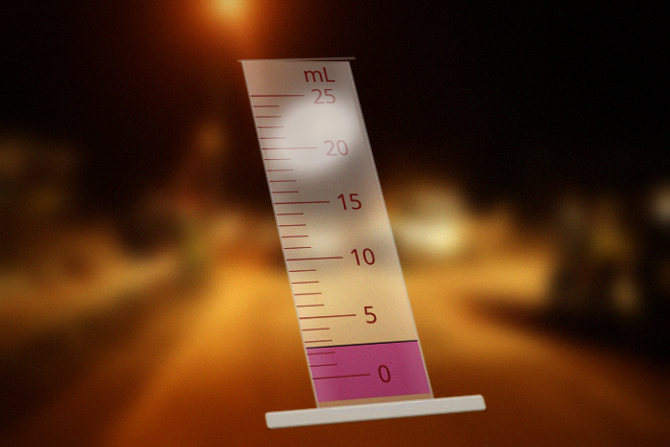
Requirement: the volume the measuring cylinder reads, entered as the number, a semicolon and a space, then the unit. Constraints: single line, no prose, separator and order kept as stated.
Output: 2.5; mL
